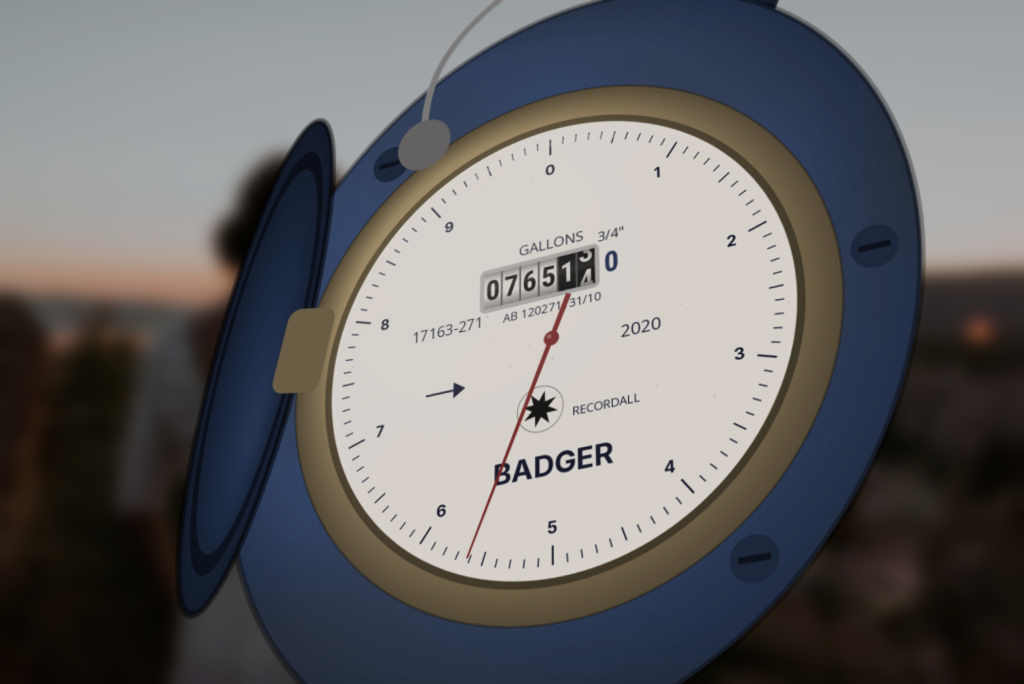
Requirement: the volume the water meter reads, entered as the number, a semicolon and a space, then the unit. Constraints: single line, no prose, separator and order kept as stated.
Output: 765135.6; gal
